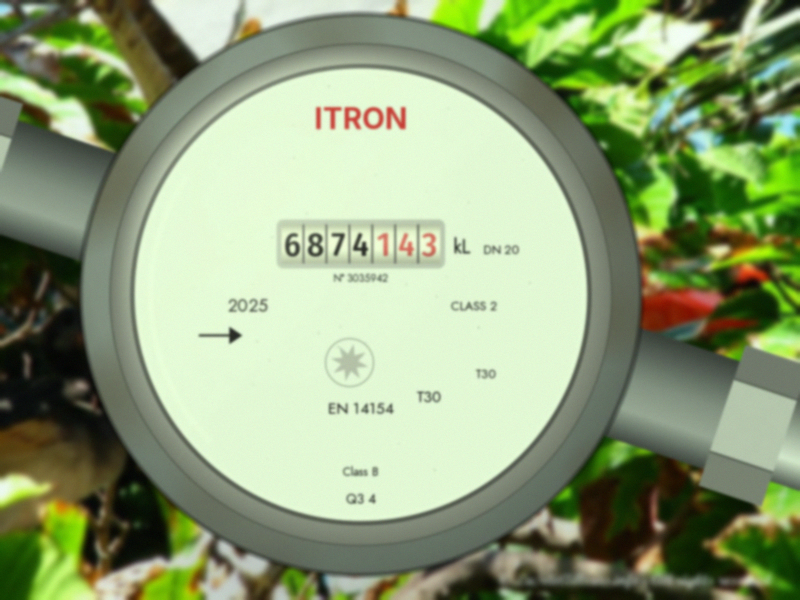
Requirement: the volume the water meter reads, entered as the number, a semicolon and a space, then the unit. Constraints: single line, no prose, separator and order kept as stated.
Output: 6874.143; kL
